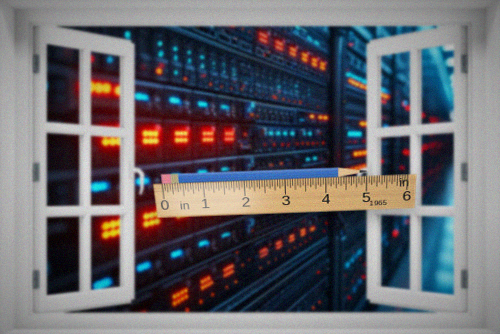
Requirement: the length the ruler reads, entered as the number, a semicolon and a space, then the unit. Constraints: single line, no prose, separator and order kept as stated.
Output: 5; in
